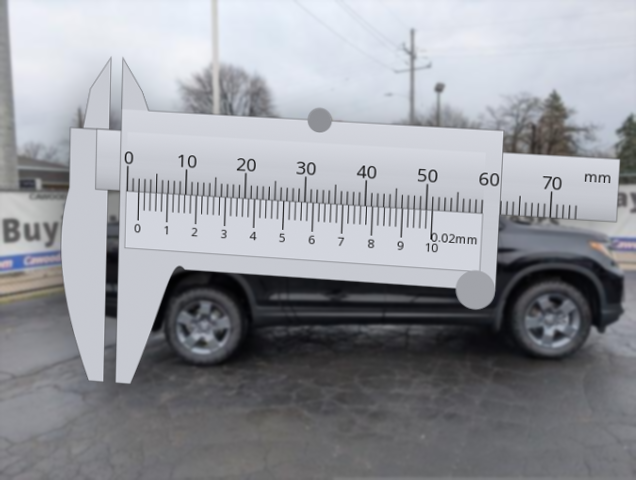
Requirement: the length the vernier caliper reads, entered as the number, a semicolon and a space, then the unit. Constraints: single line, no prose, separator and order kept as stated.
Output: 2.0; mm
